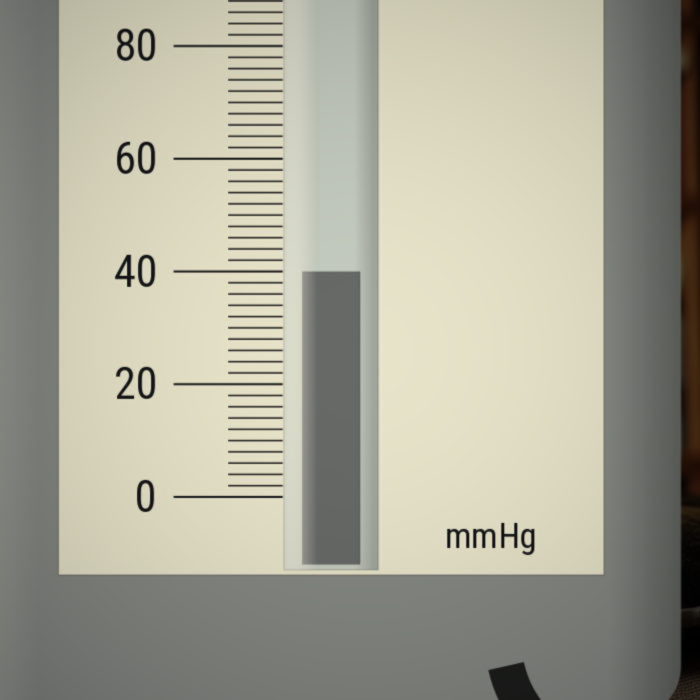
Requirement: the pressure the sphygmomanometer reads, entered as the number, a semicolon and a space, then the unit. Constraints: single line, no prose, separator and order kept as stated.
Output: 40; mmHg
